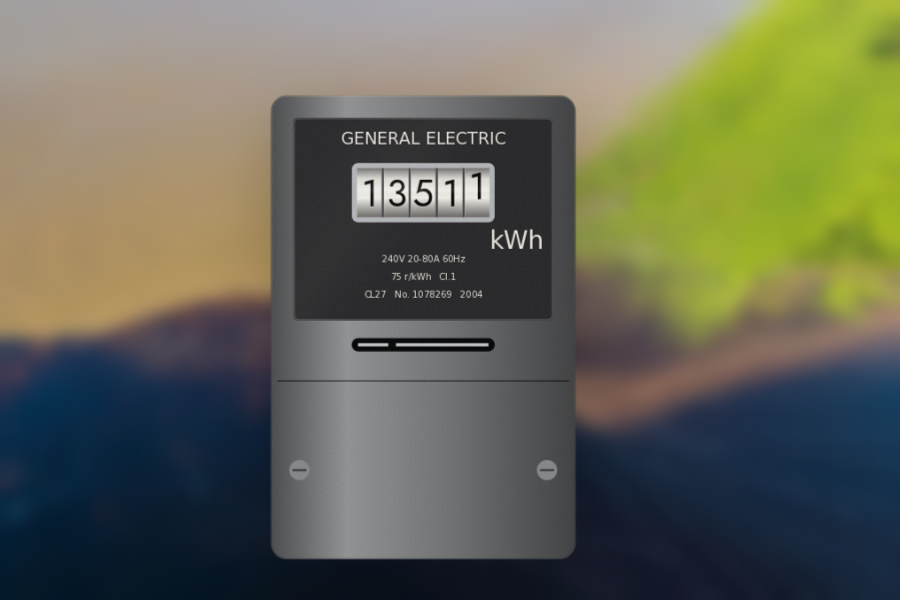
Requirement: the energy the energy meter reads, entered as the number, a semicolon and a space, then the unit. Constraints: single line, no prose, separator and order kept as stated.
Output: 13511; kWh
